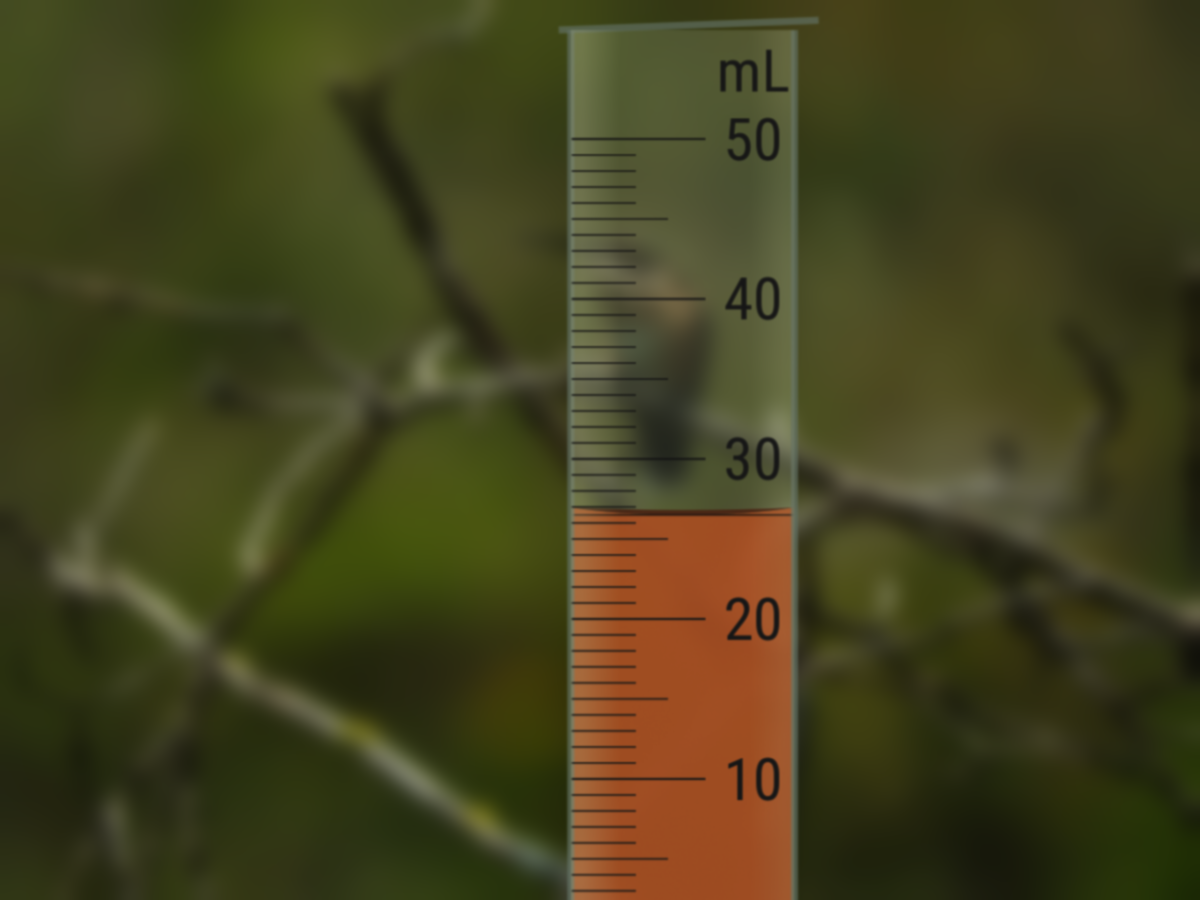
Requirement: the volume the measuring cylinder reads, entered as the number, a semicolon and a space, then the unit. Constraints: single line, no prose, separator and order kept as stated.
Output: 26.5; mL
